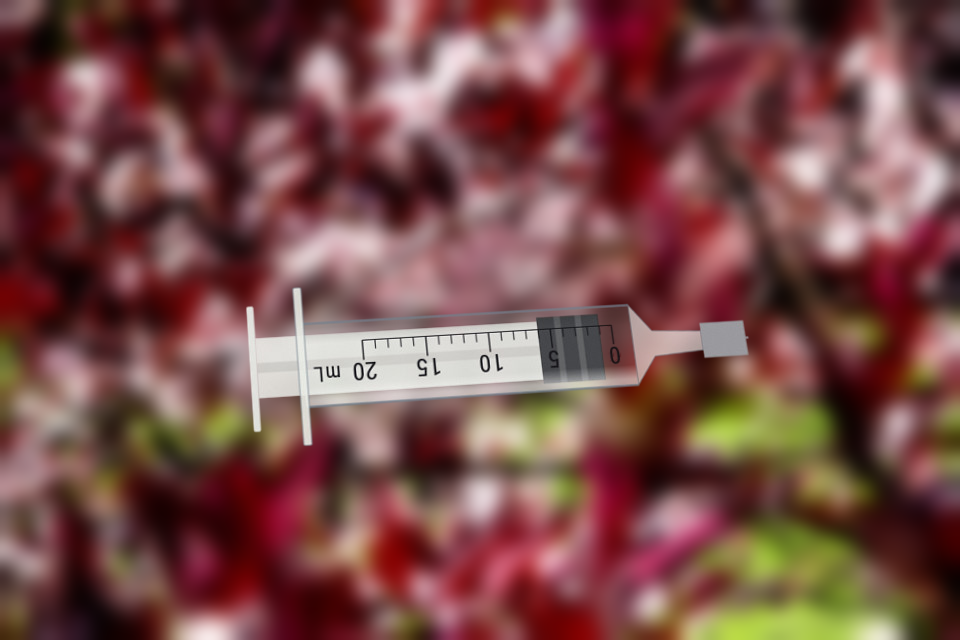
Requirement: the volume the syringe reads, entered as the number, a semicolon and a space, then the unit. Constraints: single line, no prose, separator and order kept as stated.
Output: 1; mL
